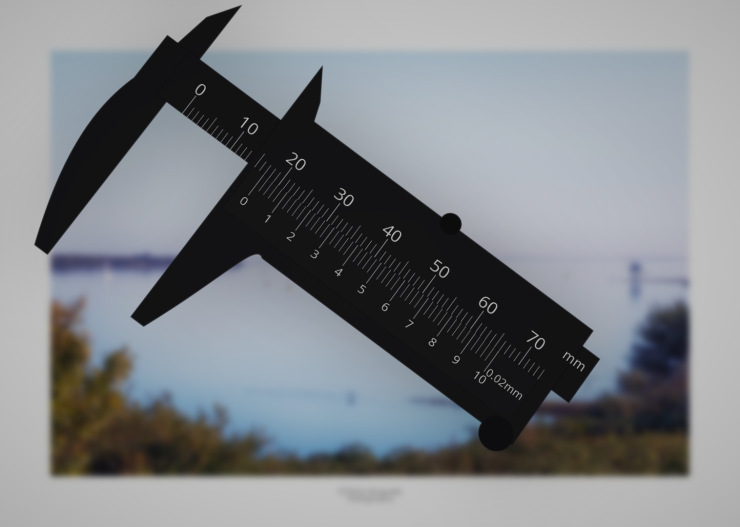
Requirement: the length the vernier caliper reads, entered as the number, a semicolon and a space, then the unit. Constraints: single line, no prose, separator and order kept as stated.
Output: 17.0; mm
